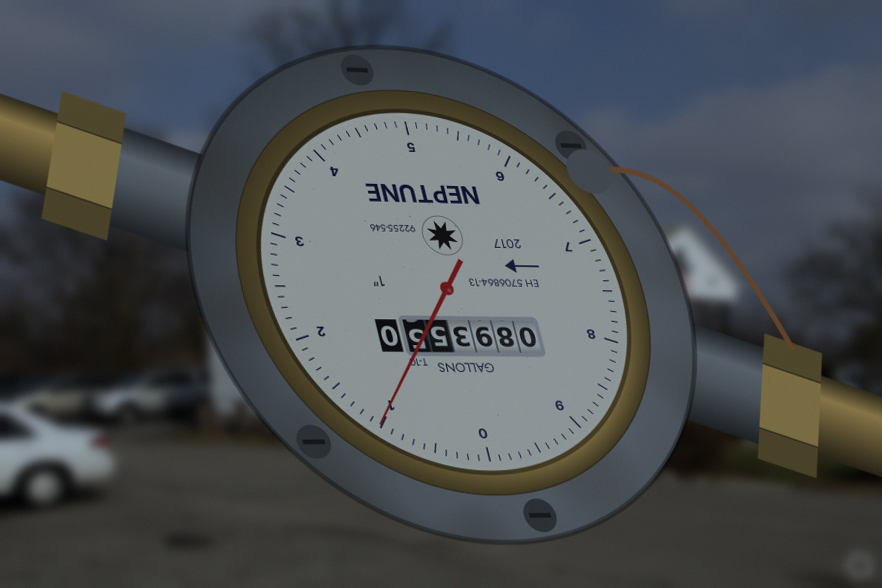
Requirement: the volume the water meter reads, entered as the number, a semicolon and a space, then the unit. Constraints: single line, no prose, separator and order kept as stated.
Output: 893551.0; gal
